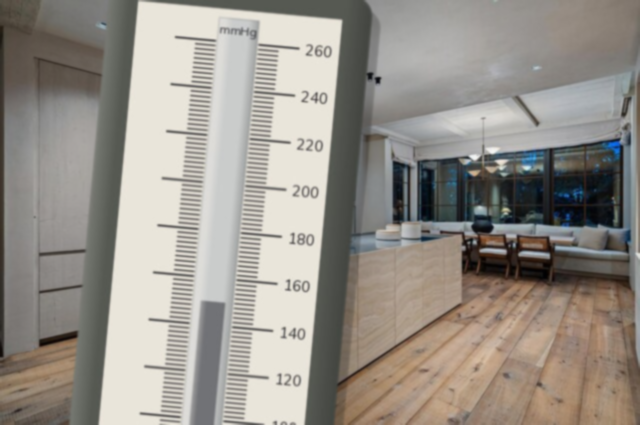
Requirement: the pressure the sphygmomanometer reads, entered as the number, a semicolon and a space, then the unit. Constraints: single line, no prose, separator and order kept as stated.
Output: 150; mmHg
